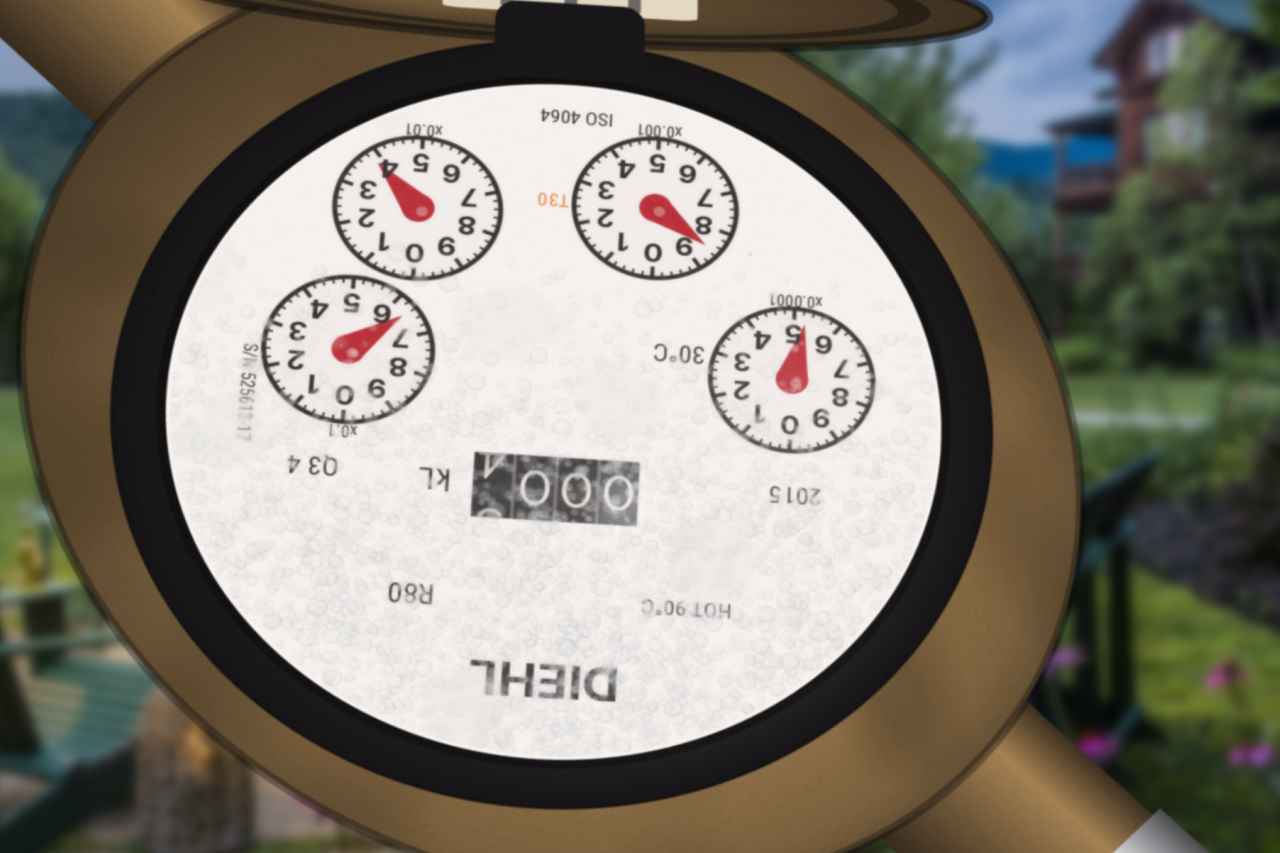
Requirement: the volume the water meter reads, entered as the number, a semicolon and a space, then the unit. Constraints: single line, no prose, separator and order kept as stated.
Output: 3.6385; kL
